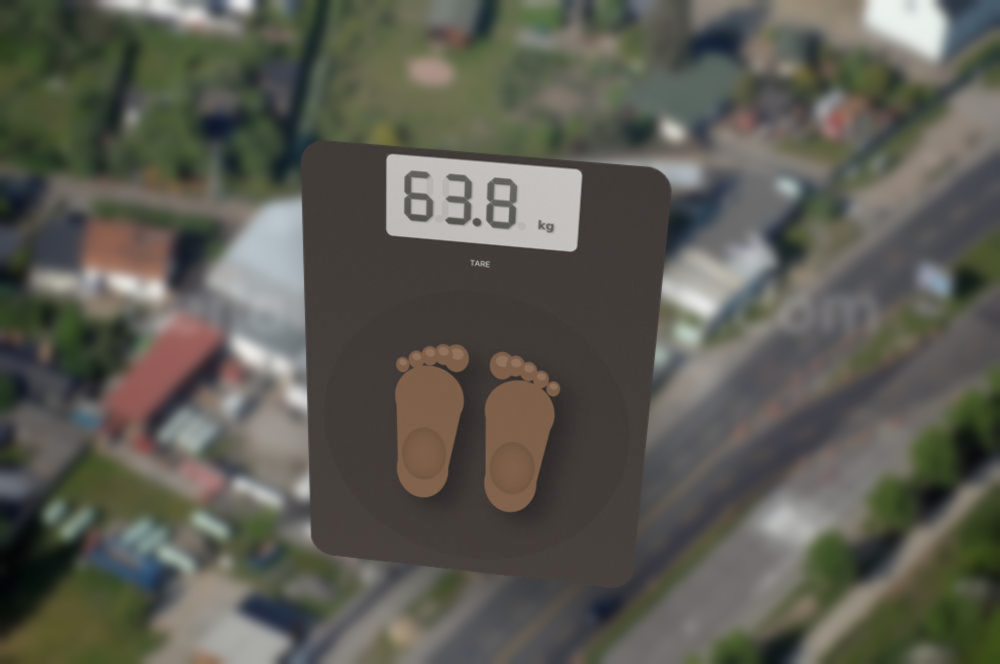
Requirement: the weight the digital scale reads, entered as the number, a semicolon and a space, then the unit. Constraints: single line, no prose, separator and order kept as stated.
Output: 63.8; kg
